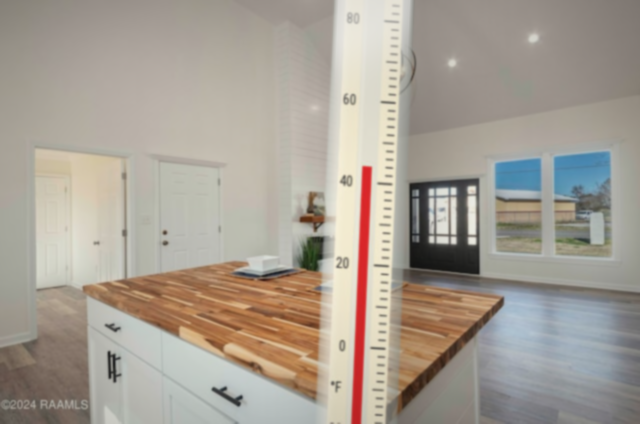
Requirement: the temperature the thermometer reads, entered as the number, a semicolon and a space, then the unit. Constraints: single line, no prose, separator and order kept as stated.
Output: 44; °F
